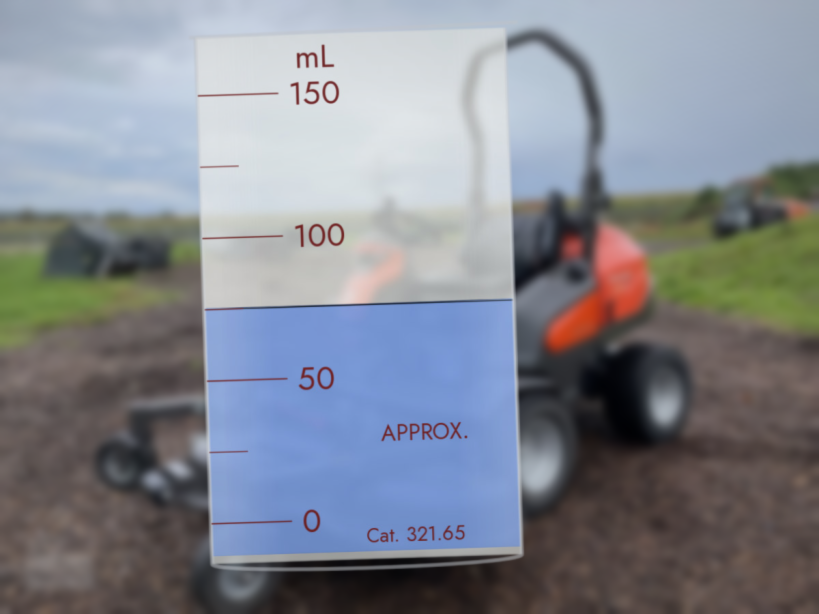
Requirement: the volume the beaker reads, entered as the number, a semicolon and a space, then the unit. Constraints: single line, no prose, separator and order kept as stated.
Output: 75; mL
